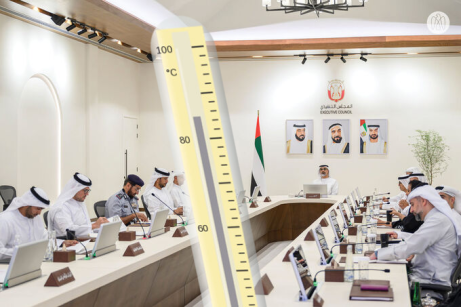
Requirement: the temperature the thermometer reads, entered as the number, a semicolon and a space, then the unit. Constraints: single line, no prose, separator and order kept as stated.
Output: 85; °C
